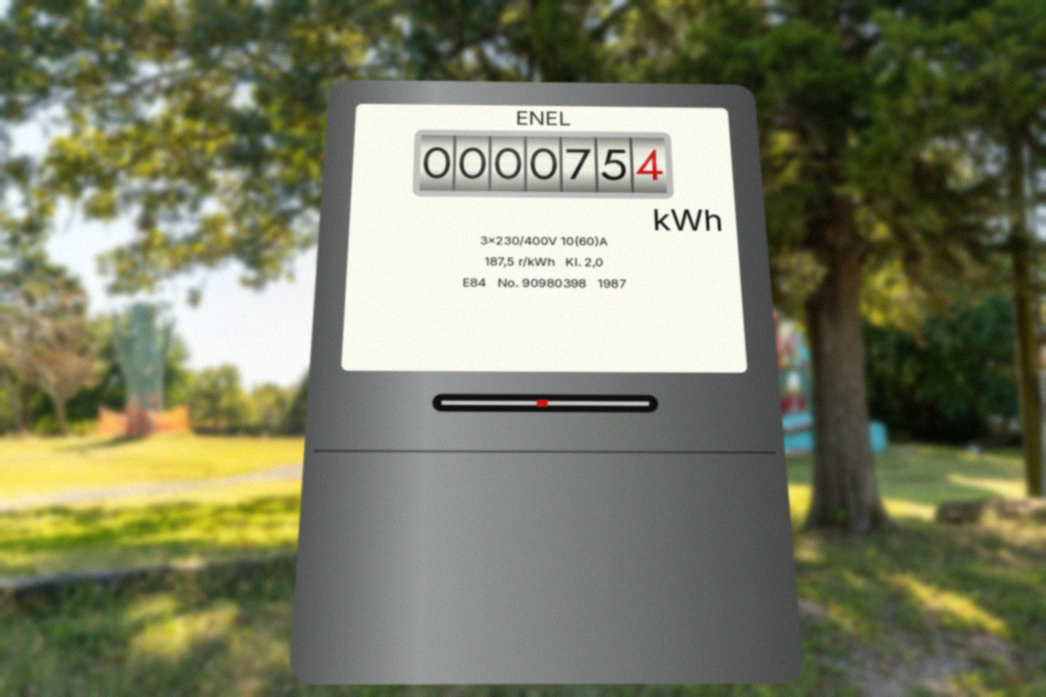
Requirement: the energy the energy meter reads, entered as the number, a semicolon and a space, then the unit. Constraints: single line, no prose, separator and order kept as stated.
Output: 75.4; kWh
